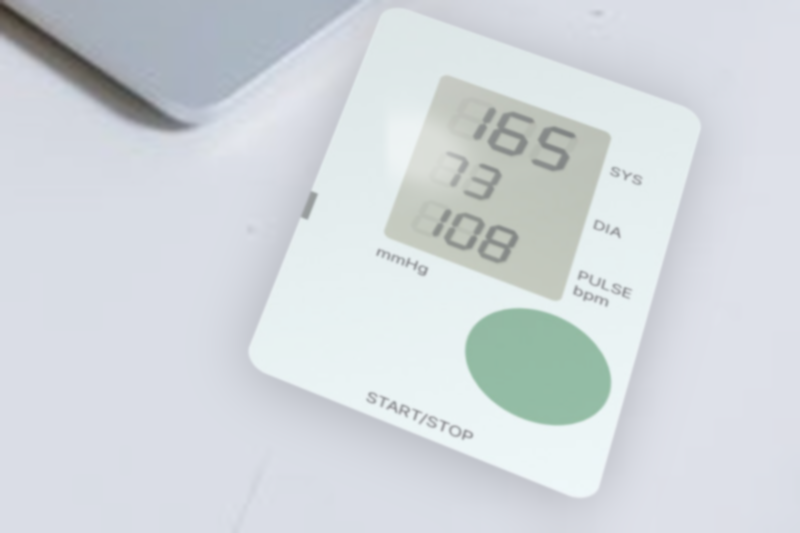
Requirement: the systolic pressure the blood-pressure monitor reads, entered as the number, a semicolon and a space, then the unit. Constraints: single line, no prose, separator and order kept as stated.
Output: 165; mmHg
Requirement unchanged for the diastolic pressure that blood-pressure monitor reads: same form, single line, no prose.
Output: 73; mmHg
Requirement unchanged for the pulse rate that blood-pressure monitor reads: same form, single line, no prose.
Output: 108; bpm
